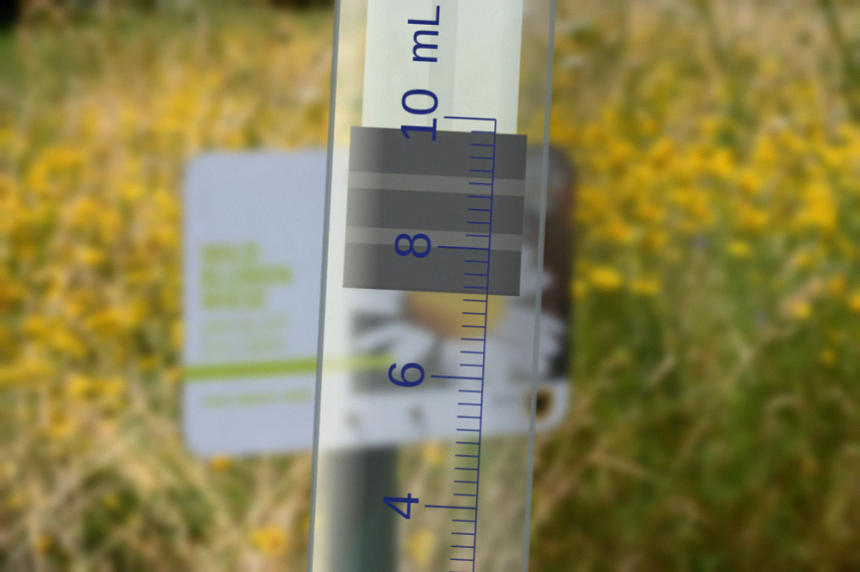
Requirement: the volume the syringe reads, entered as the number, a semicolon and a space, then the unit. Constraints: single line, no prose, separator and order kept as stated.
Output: 7.3; mL
